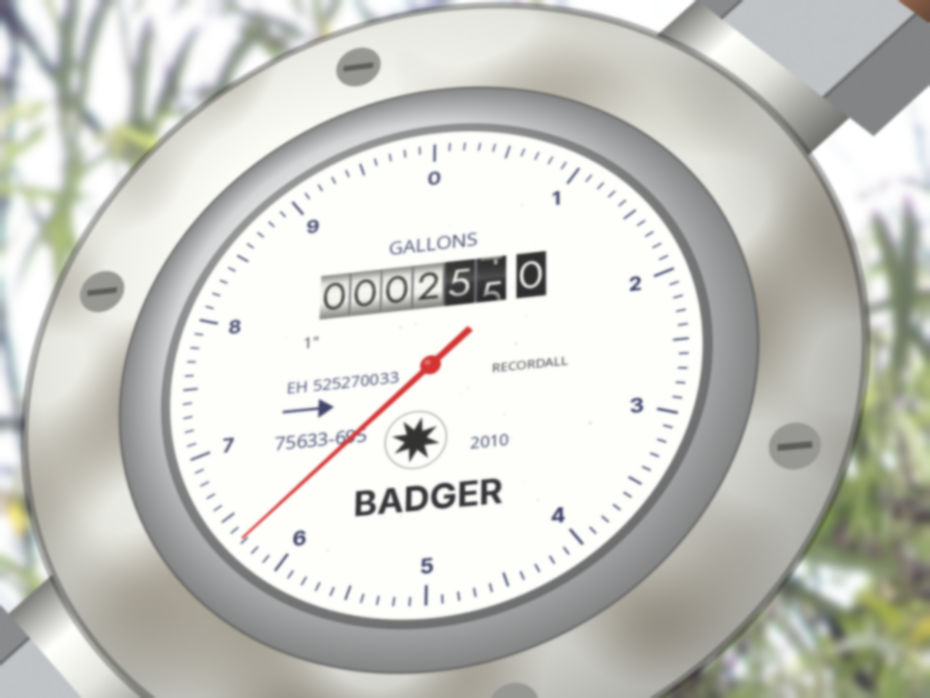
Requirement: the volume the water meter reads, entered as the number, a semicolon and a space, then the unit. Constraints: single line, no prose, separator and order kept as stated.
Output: 2546.3; gal
